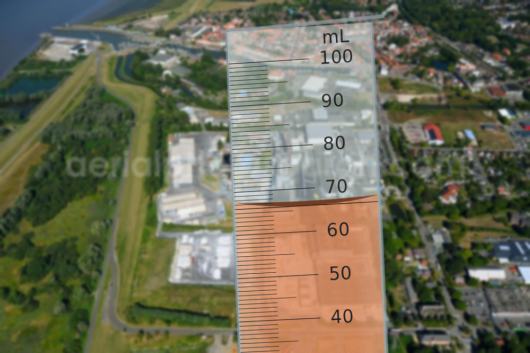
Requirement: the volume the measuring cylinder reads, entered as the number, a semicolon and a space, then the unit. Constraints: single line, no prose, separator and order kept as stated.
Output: 66; mL
